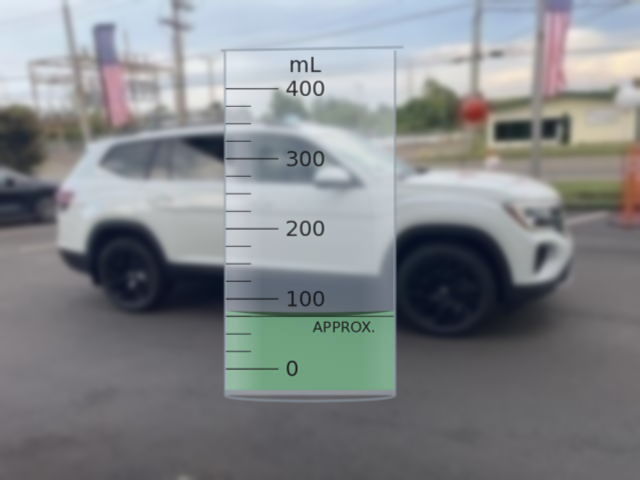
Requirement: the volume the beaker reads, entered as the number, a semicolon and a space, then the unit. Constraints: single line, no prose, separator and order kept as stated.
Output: 75; mL
